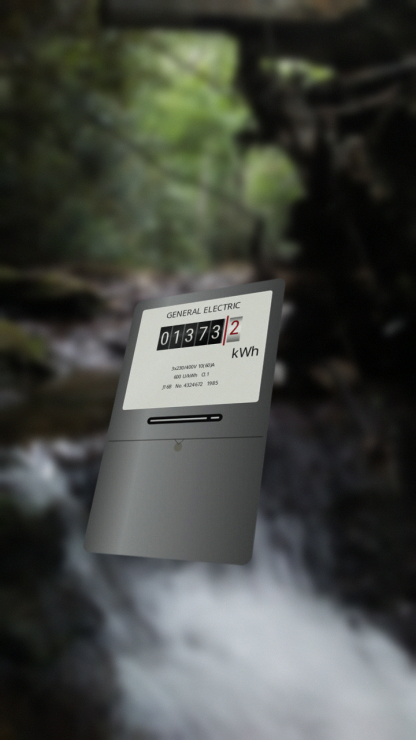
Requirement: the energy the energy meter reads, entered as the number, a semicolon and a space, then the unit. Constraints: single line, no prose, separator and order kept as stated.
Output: 1373.2; kWh
